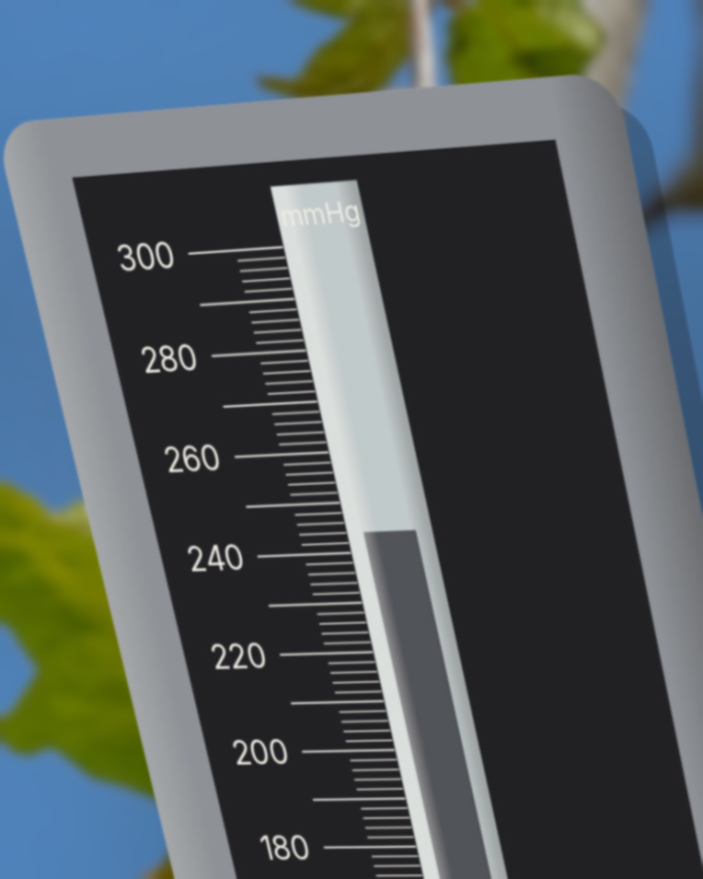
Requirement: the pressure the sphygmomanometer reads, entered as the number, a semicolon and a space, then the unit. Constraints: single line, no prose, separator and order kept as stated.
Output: 244; mmHg
